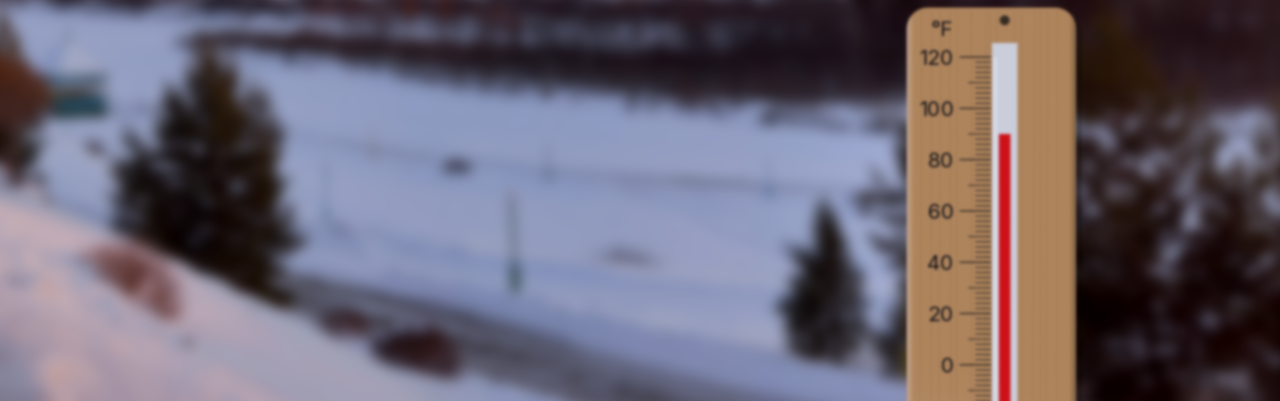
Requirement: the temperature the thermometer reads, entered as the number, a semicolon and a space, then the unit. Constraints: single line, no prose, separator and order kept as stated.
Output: 90; °F
